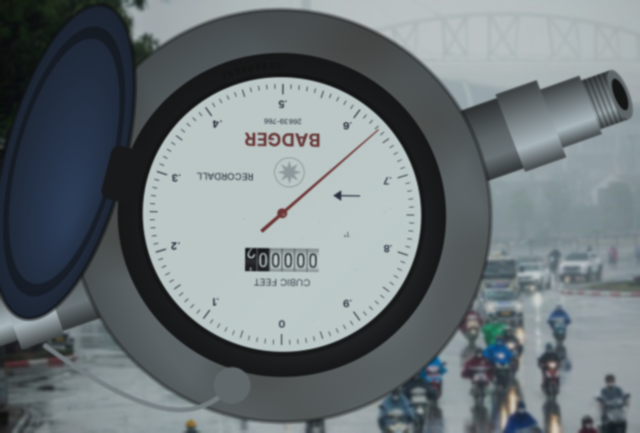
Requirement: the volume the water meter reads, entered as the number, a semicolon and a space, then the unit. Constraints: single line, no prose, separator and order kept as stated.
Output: 1.63; ft³
